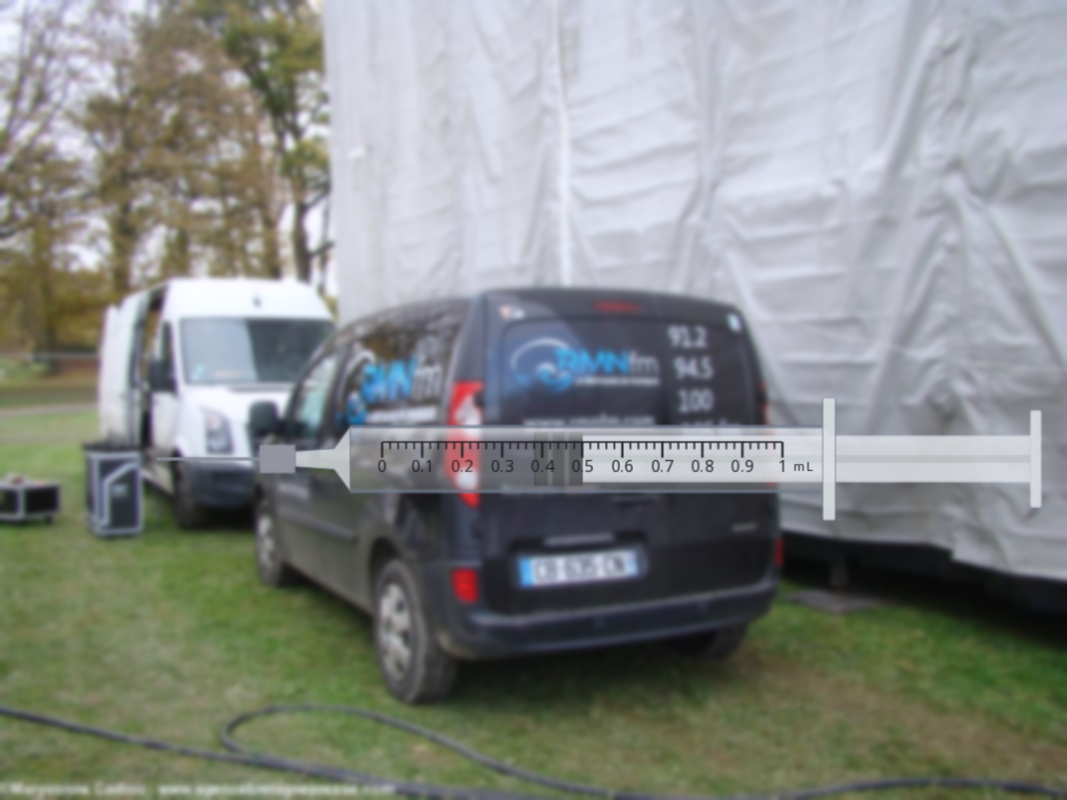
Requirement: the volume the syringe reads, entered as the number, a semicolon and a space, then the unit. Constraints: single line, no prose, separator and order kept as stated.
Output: 0.38; mL
